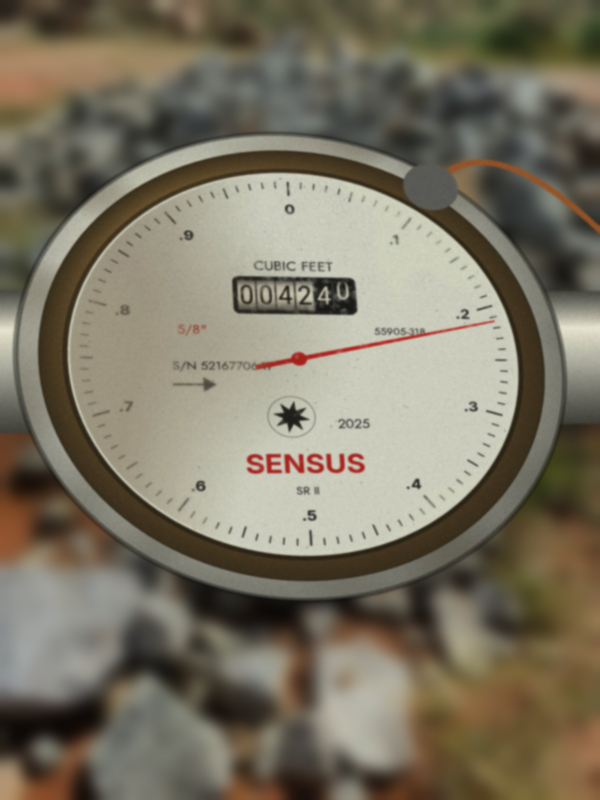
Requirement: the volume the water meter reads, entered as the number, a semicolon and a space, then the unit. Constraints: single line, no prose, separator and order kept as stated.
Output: 4240.21; ft³
